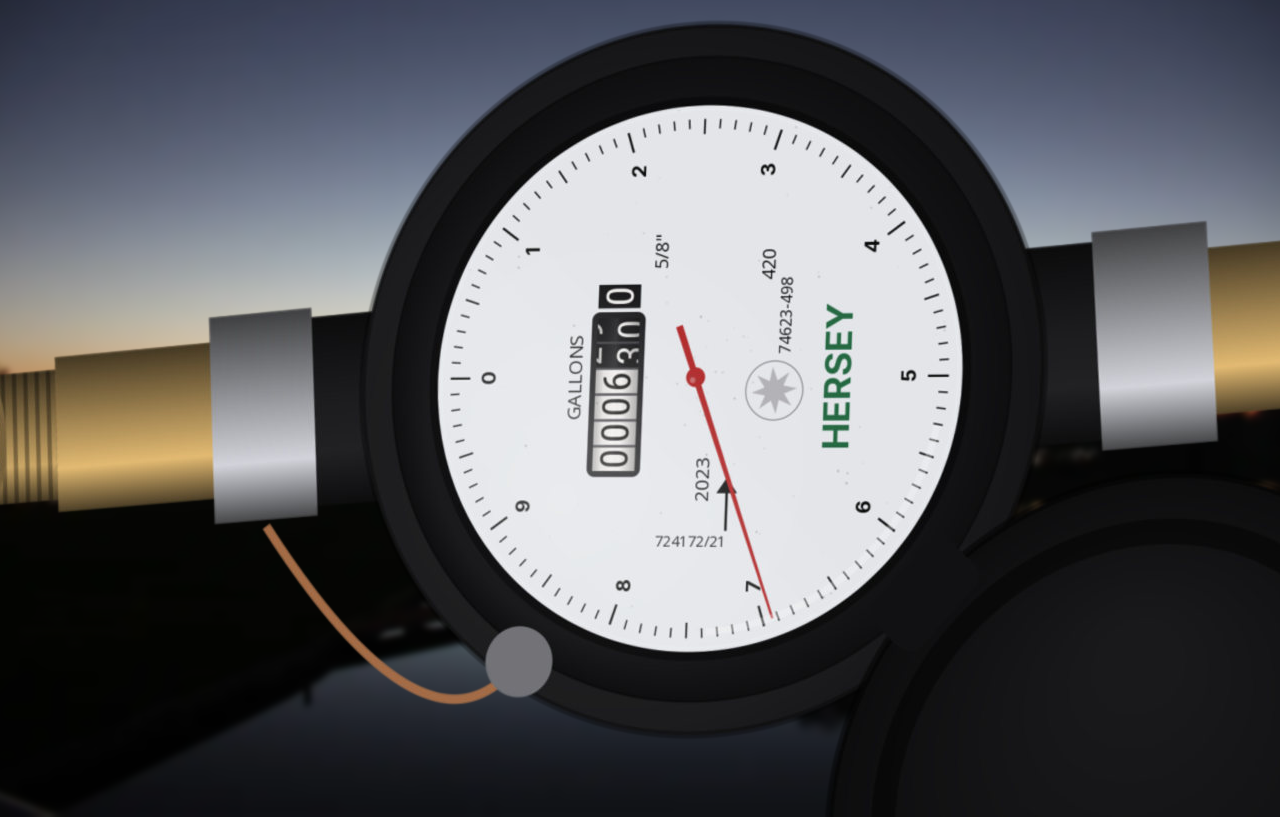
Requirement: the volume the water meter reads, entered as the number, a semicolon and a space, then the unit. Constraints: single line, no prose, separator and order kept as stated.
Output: 6296.9; gal
